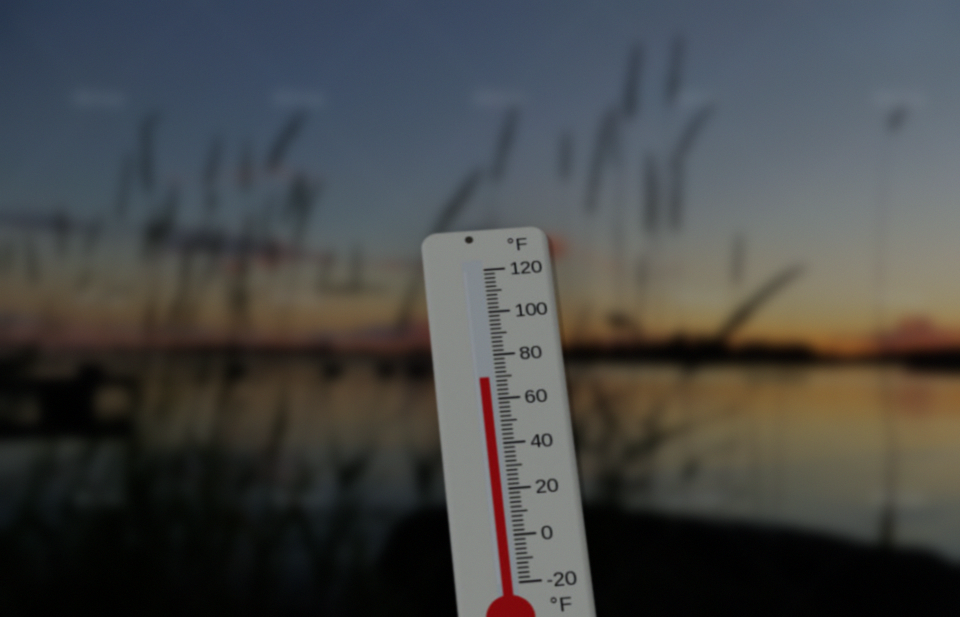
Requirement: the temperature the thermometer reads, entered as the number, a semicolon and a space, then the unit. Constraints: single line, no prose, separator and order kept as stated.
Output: 70; °F
